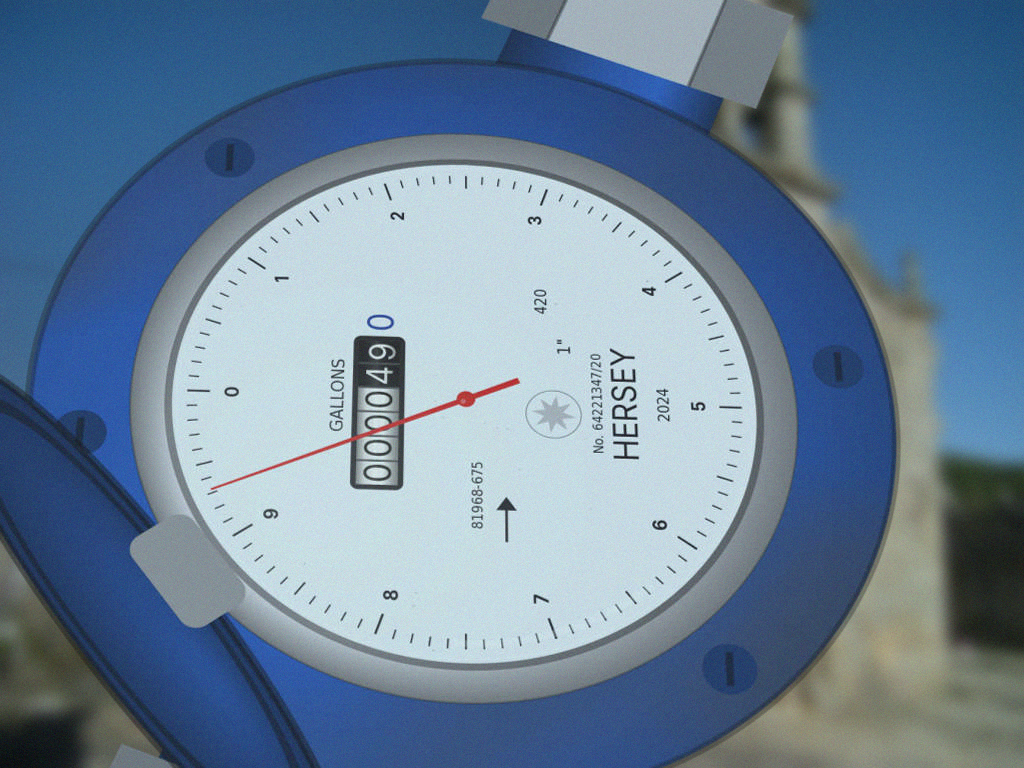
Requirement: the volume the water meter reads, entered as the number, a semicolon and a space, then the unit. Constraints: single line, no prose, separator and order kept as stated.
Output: 489.3; gal
